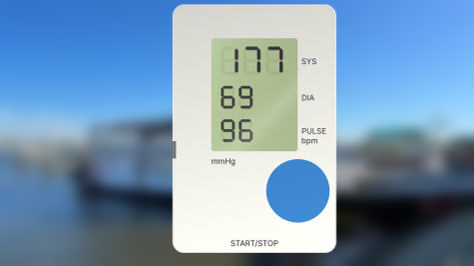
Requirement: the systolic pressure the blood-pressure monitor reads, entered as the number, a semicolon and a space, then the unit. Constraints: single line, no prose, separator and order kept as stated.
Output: 177; mmHg
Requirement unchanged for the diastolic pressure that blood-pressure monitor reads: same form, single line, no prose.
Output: 69; mmHg
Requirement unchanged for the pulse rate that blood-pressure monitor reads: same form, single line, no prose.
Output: 96; bpm
